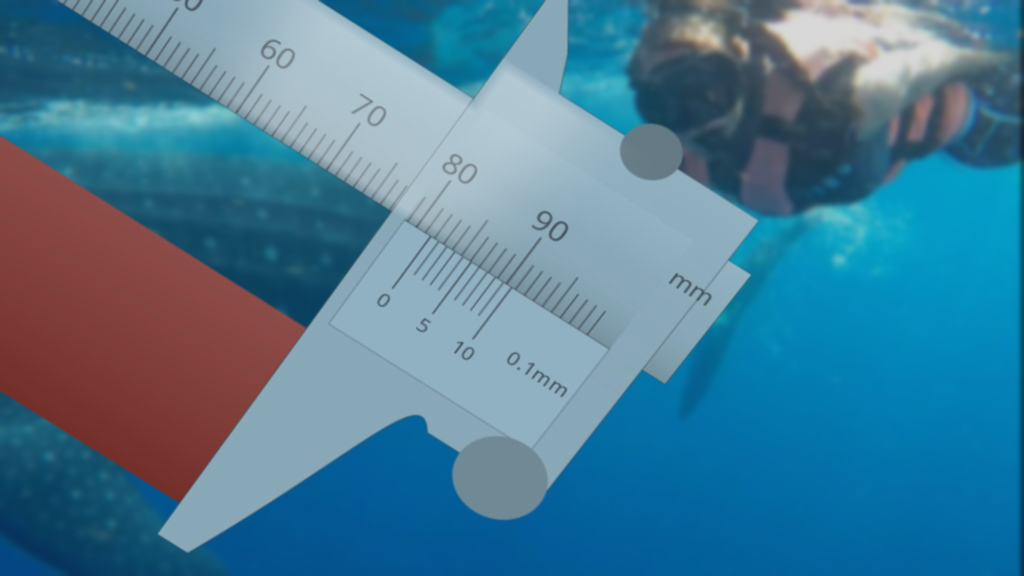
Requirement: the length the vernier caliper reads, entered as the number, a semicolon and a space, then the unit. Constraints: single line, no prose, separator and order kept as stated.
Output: 81.6; mm
